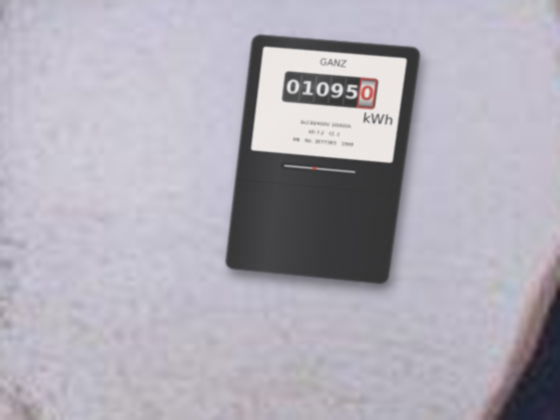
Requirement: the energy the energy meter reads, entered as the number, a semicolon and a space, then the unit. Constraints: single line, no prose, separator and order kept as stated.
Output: 1095.0; kWh
